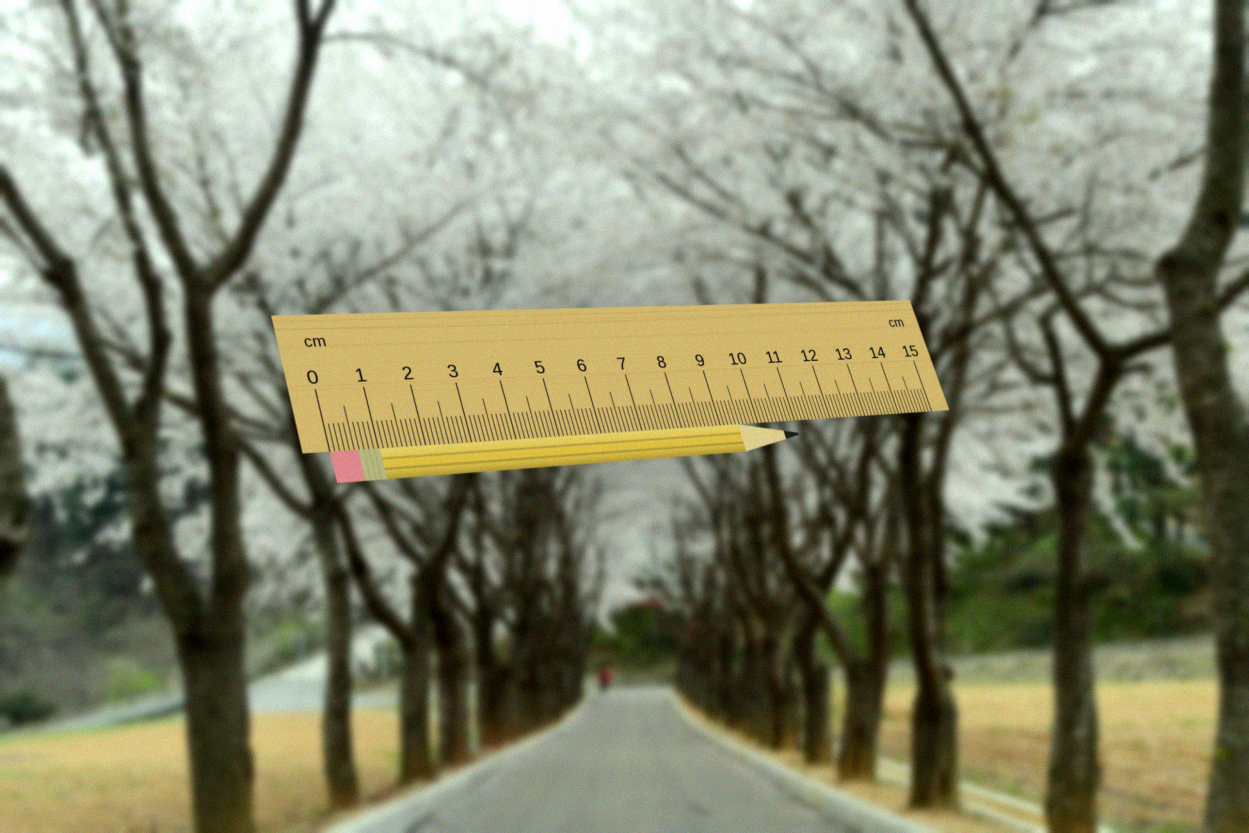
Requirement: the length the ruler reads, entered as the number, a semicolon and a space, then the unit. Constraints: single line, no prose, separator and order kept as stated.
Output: 11; cm
